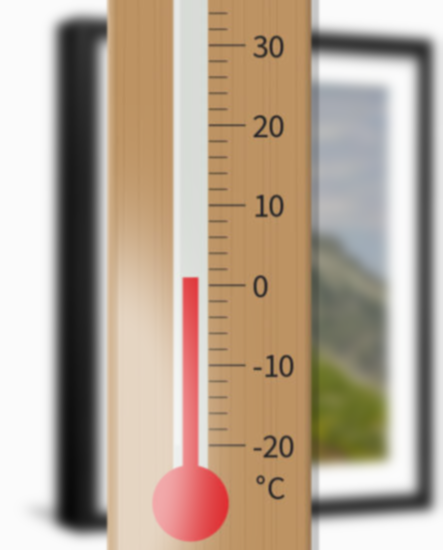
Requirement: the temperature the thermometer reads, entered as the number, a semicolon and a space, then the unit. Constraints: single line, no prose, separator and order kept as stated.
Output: 1; °C
